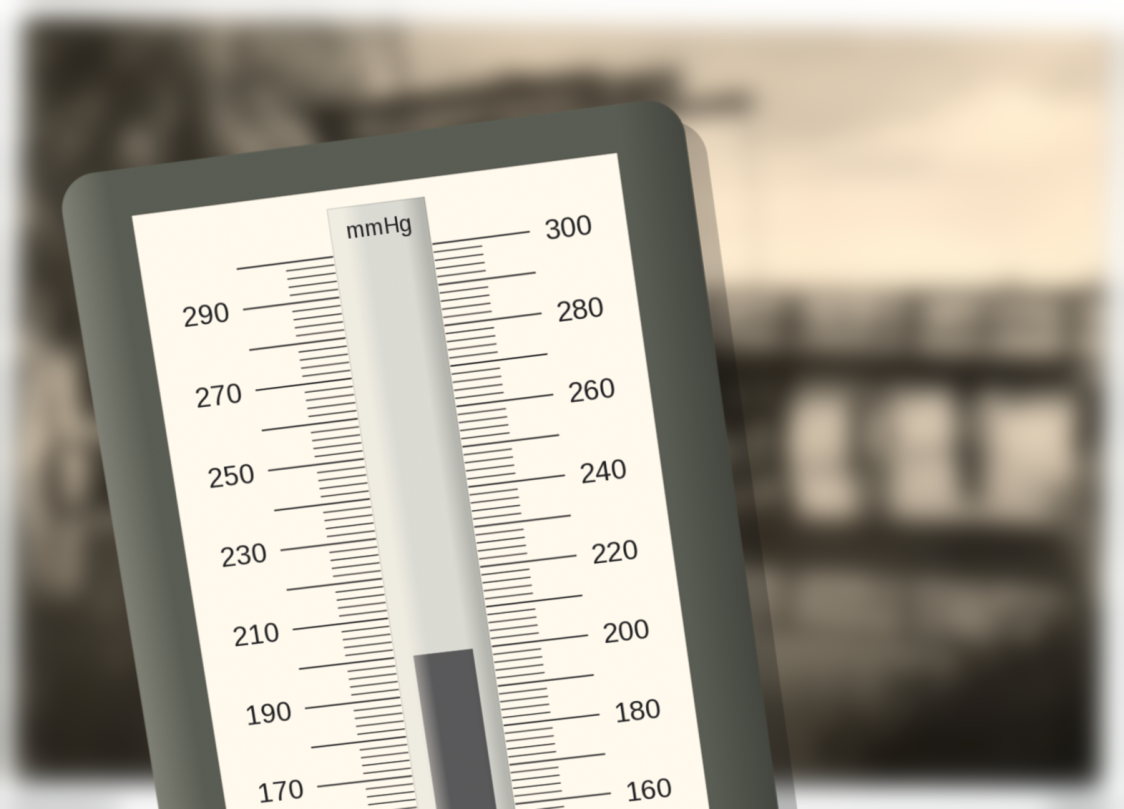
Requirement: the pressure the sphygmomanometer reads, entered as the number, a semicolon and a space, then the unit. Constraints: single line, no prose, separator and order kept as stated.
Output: 200; mmHg
